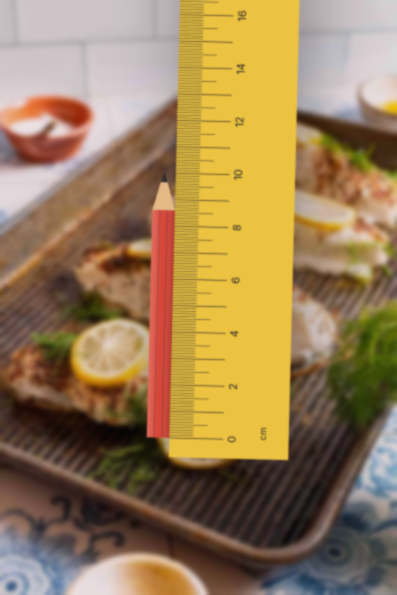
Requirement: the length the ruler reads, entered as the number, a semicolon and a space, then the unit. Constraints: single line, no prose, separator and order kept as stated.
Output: 10; cm
